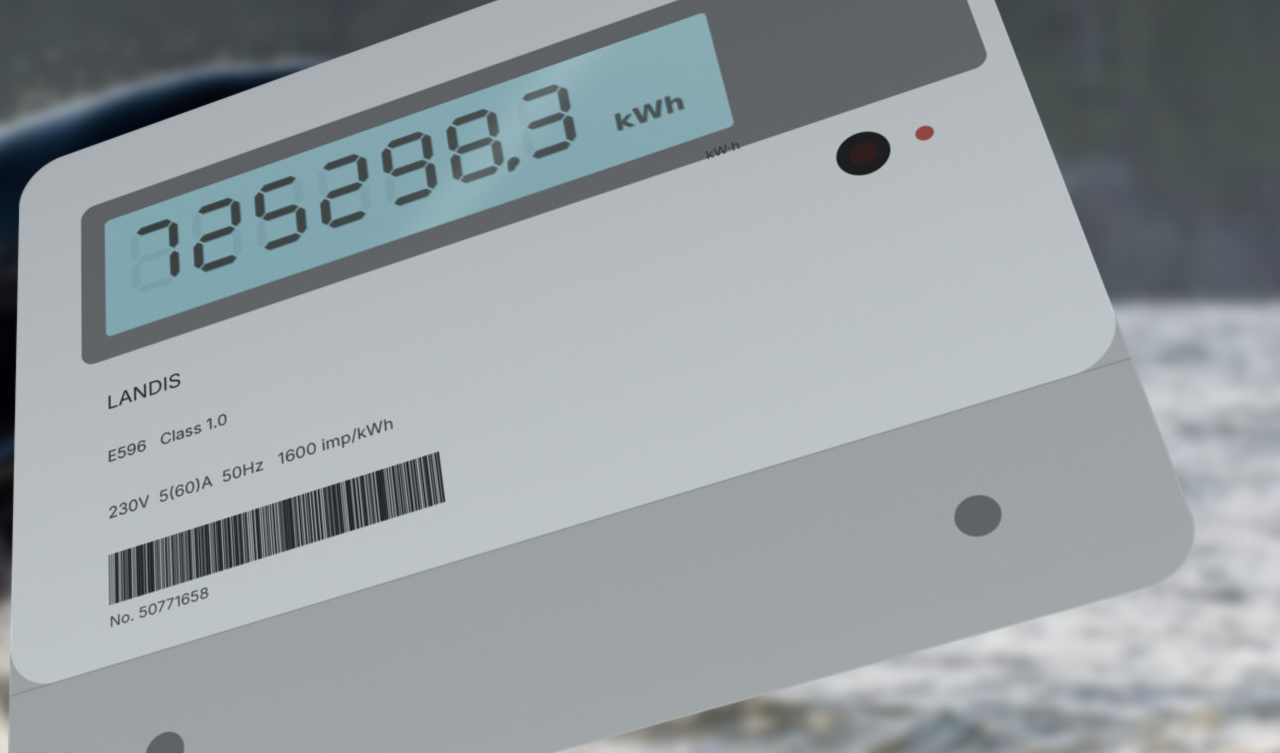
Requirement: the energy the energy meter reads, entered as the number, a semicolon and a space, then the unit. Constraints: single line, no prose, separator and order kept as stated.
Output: 725298.3; kWh
